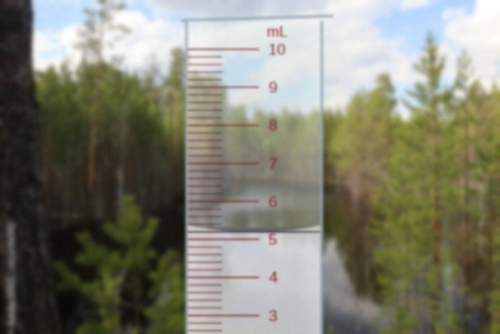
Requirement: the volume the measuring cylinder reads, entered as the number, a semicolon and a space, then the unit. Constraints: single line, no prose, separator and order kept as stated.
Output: 5.2; mL
